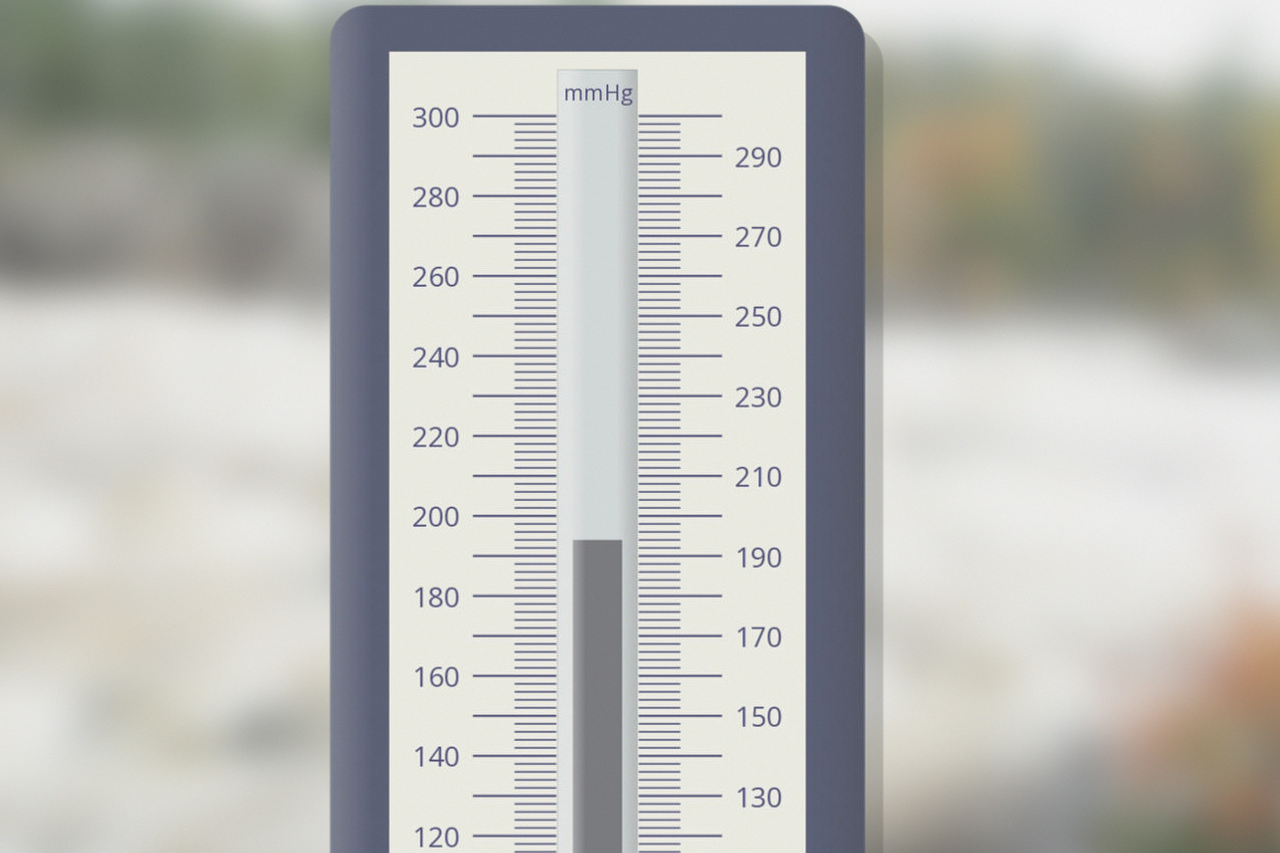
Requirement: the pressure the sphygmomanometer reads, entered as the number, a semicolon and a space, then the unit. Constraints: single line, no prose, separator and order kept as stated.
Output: 194; mmHg
